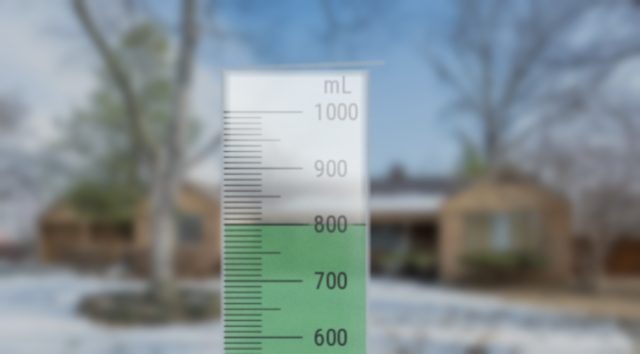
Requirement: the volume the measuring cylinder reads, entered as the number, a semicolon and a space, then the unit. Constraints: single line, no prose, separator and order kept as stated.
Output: 800; mL
